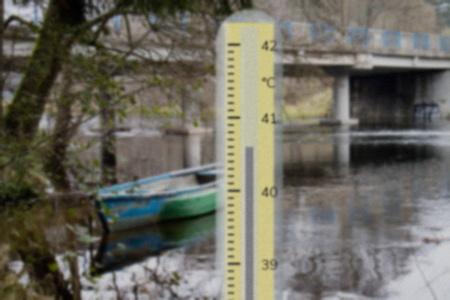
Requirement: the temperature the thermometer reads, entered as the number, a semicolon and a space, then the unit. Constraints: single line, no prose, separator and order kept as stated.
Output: 40.6; °C
